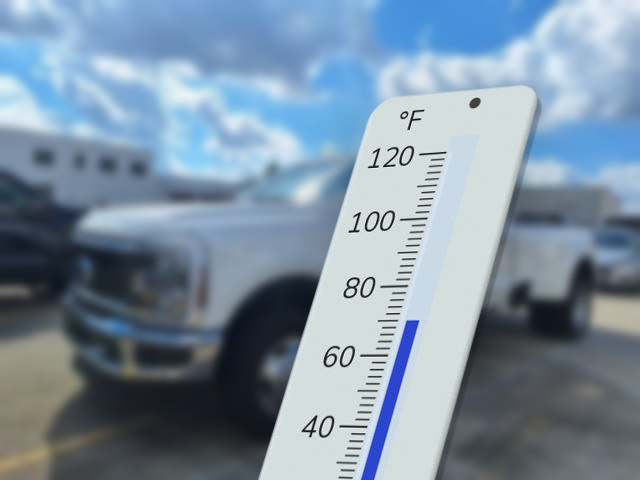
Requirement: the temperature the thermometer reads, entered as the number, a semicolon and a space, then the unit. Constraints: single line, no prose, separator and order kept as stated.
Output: 70; °F
